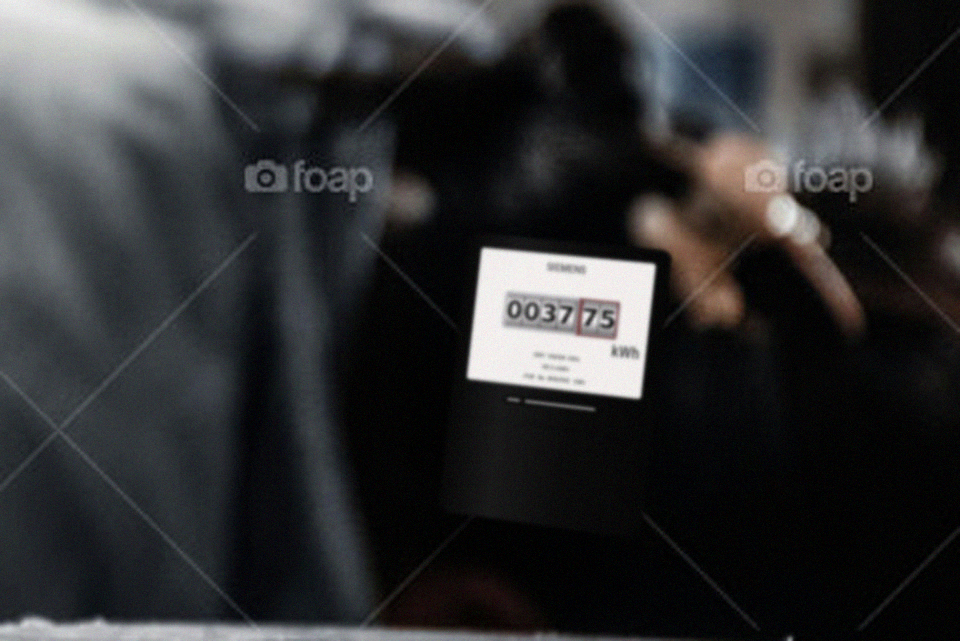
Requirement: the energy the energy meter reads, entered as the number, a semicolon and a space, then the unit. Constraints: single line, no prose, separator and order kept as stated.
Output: 37.75; kWh
